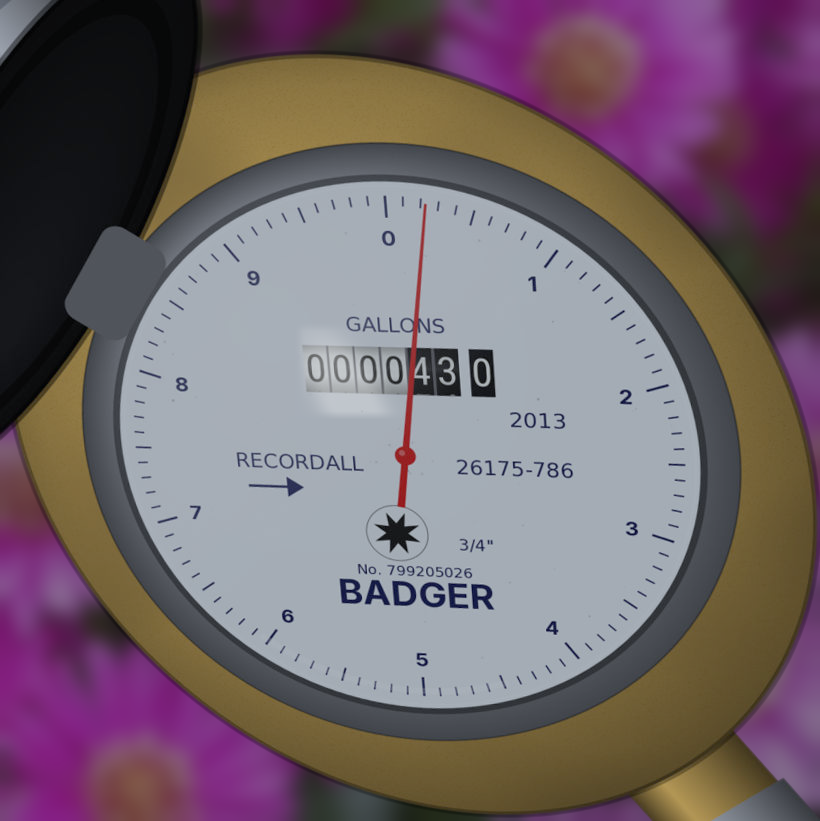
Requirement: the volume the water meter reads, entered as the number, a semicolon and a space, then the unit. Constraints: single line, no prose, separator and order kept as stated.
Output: 430.2; gal
